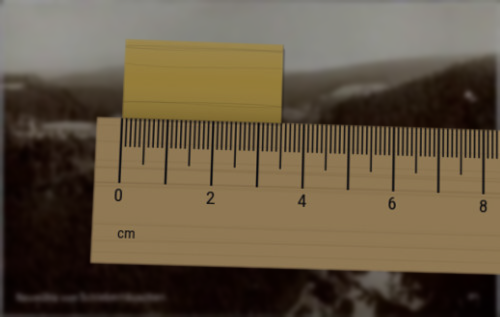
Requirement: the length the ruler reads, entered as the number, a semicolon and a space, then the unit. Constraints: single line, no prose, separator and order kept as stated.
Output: 3.5; cm
